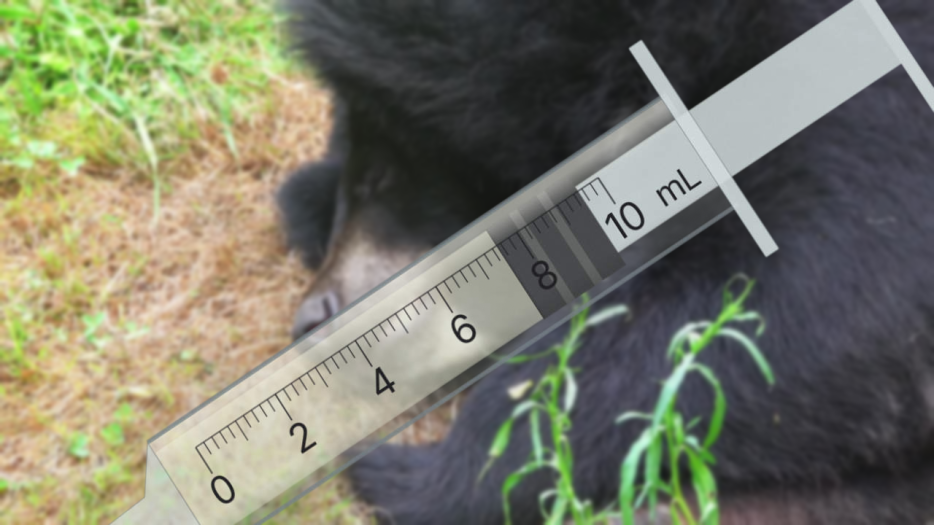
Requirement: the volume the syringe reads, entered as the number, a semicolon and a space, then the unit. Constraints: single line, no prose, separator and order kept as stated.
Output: 7.5; mL
